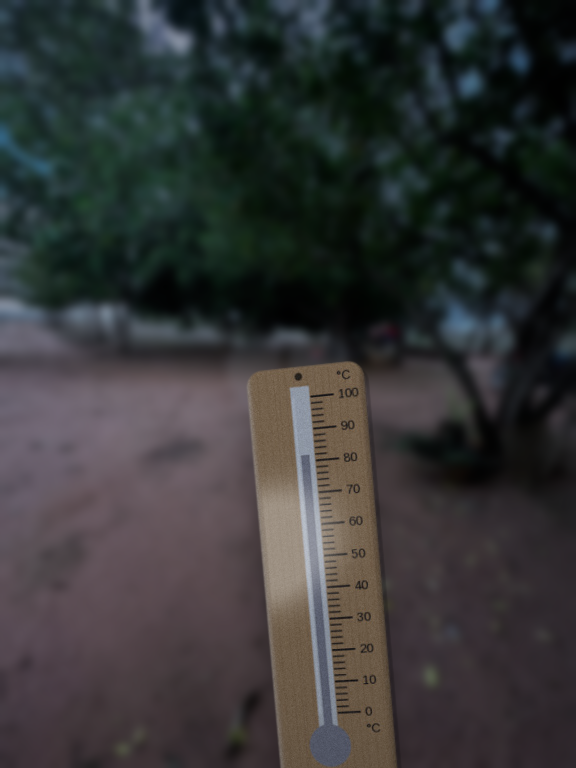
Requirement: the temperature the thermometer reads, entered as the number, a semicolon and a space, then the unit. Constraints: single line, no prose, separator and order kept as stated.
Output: 82; °C
